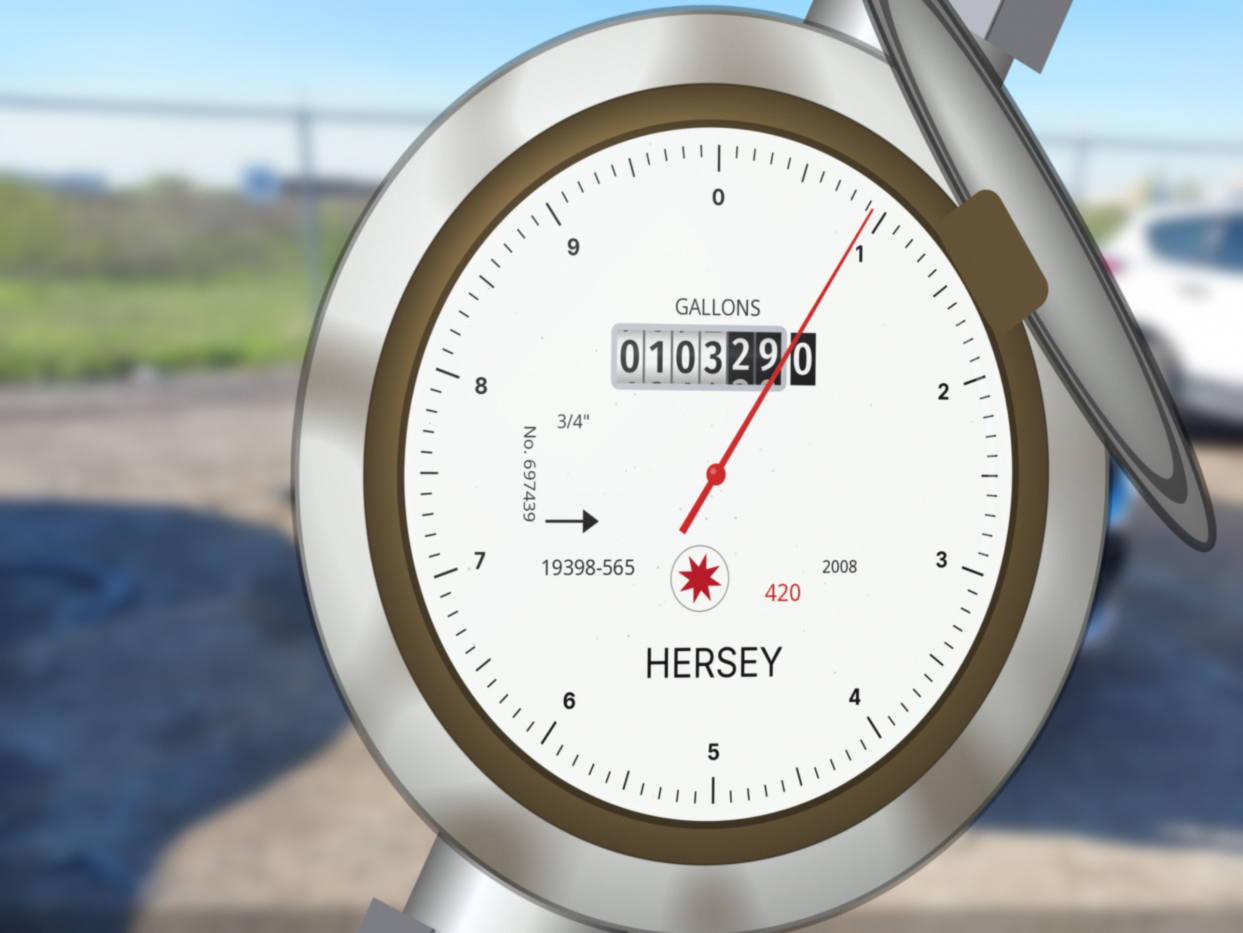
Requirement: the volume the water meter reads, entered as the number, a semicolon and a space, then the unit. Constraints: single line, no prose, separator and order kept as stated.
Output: 103290.9; gal
